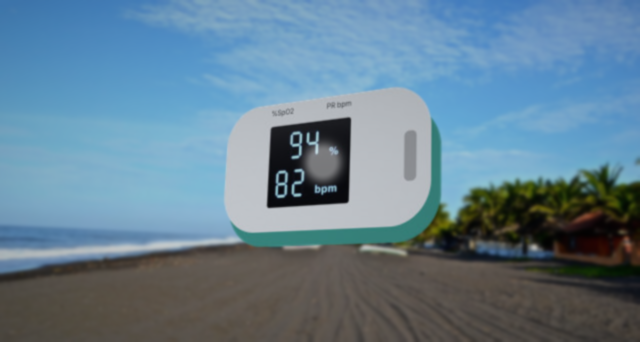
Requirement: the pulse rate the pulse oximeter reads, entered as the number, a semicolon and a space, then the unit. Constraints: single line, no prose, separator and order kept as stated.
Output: 82; bpm
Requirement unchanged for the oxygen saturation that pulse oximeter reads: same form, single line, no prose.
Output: 94; %
